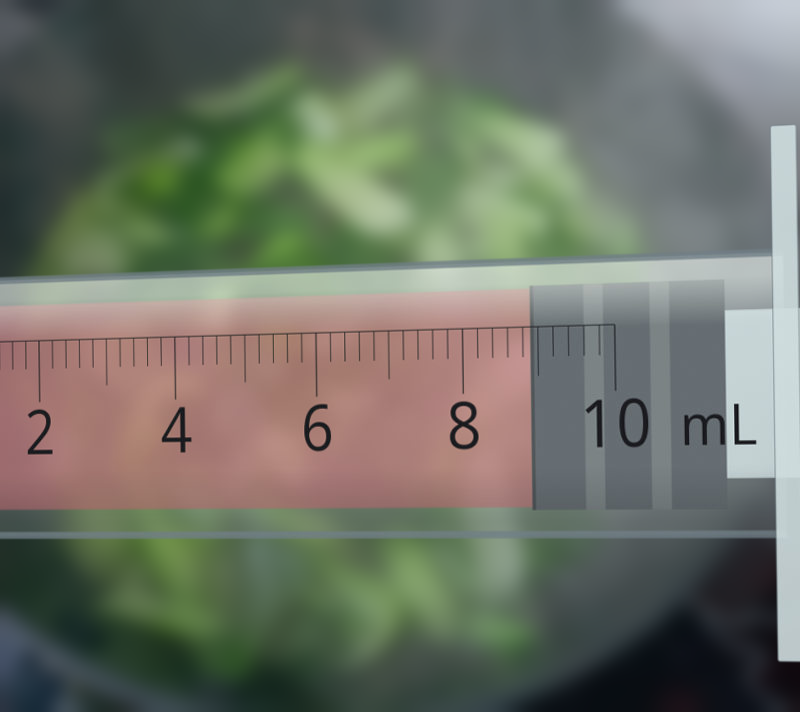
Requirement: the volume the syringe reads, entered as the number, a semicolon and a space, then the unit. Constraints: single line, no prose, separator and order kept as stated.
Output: 8.9; mL
